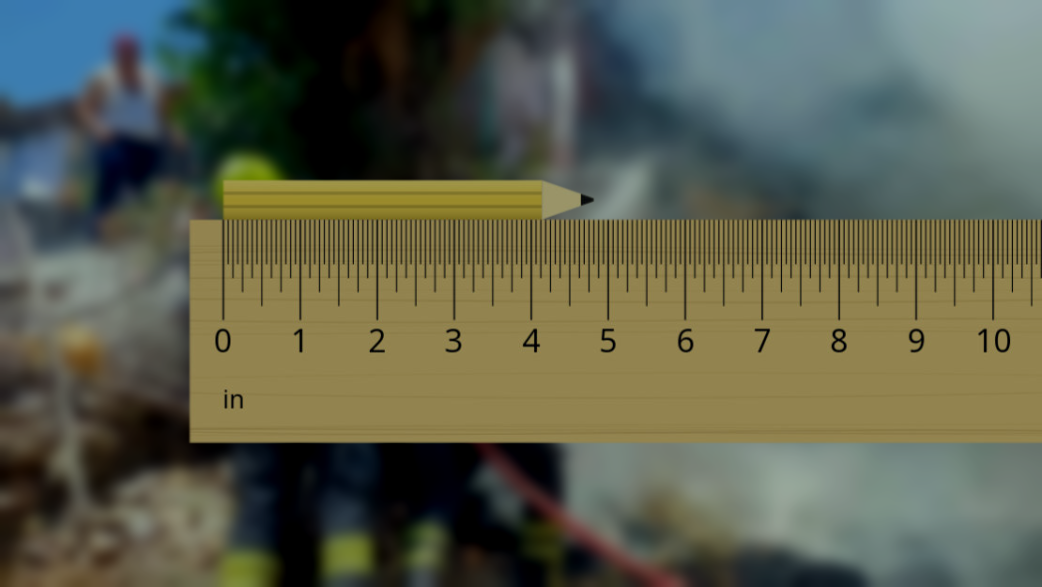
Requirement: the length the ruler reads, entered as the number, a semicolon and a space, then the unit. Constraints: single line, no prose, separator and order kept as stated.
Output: 4.8125; in
